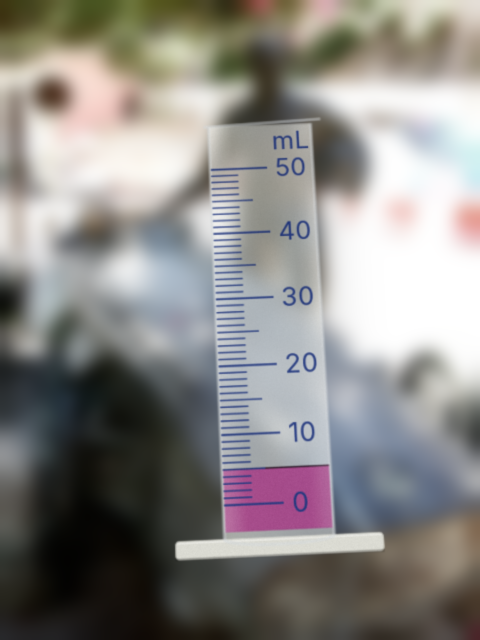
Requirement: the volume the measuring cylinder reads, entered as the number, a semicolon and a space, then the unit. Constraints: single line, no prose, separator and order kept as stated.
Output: 5; mL
